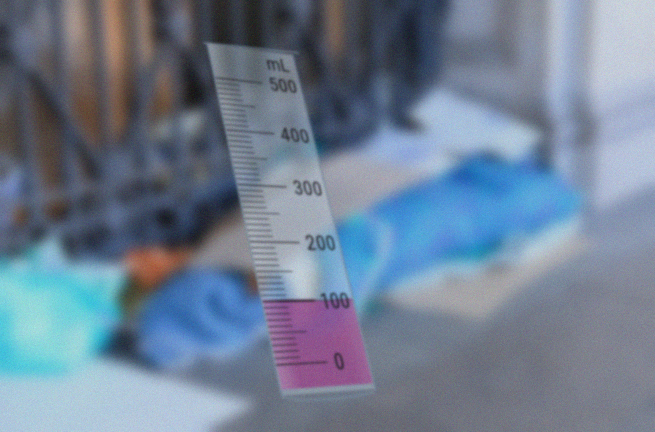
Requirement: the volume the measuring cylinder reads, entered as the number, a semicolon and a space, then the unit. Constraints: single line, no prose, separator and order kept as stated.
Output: 100; mL
